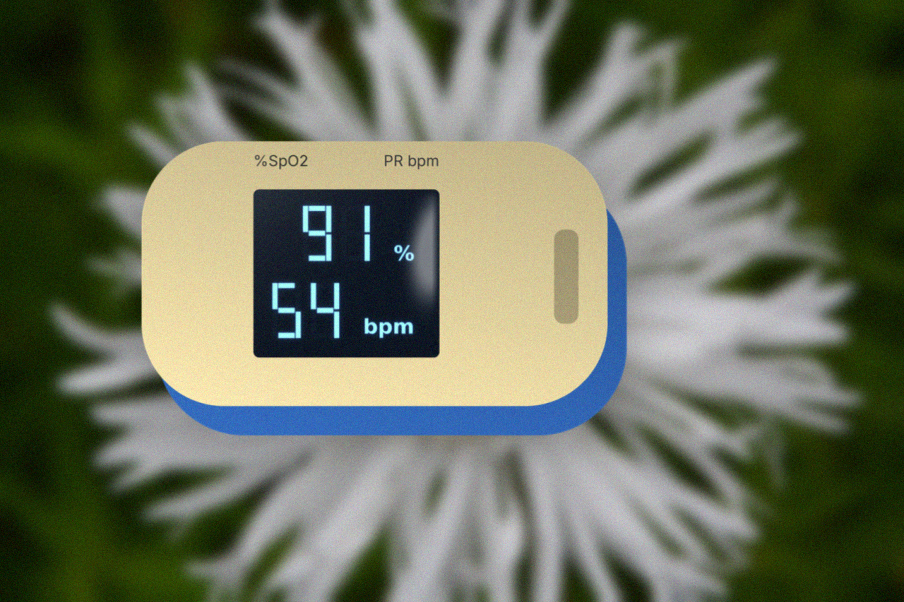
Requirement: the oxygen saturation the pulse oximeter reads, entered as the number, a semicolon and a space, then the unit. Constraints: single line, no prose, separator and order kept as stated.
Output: 91; %
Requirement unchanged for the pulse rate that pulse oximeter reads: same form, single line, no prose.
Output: 54; bpm
